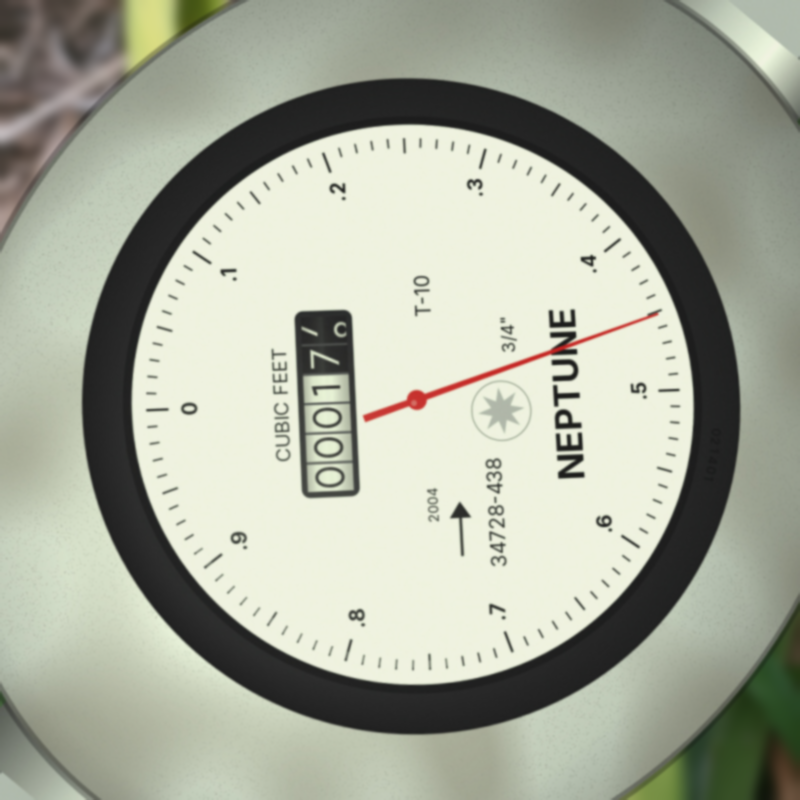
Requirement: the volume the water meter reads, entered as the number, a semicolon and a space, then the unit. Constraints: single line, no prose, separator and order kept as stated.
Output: 177.45; ft³
